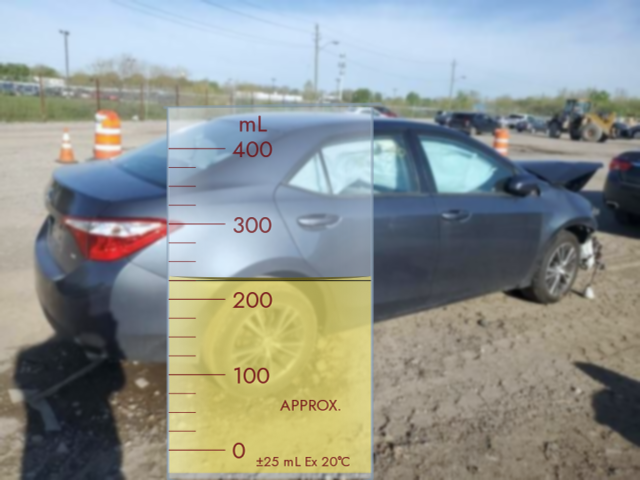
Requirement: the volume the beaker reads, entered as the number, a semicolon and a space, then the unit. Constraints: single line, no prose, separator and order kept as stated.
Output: 225; mL
